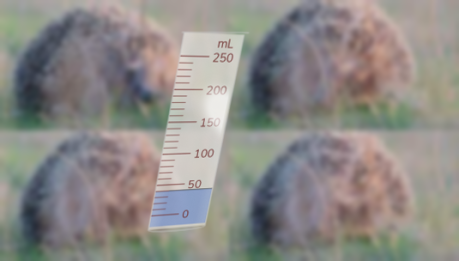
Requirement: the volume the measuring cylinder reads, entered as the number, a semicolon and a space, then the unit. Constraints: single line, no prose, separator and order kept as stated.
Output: 40; mL
